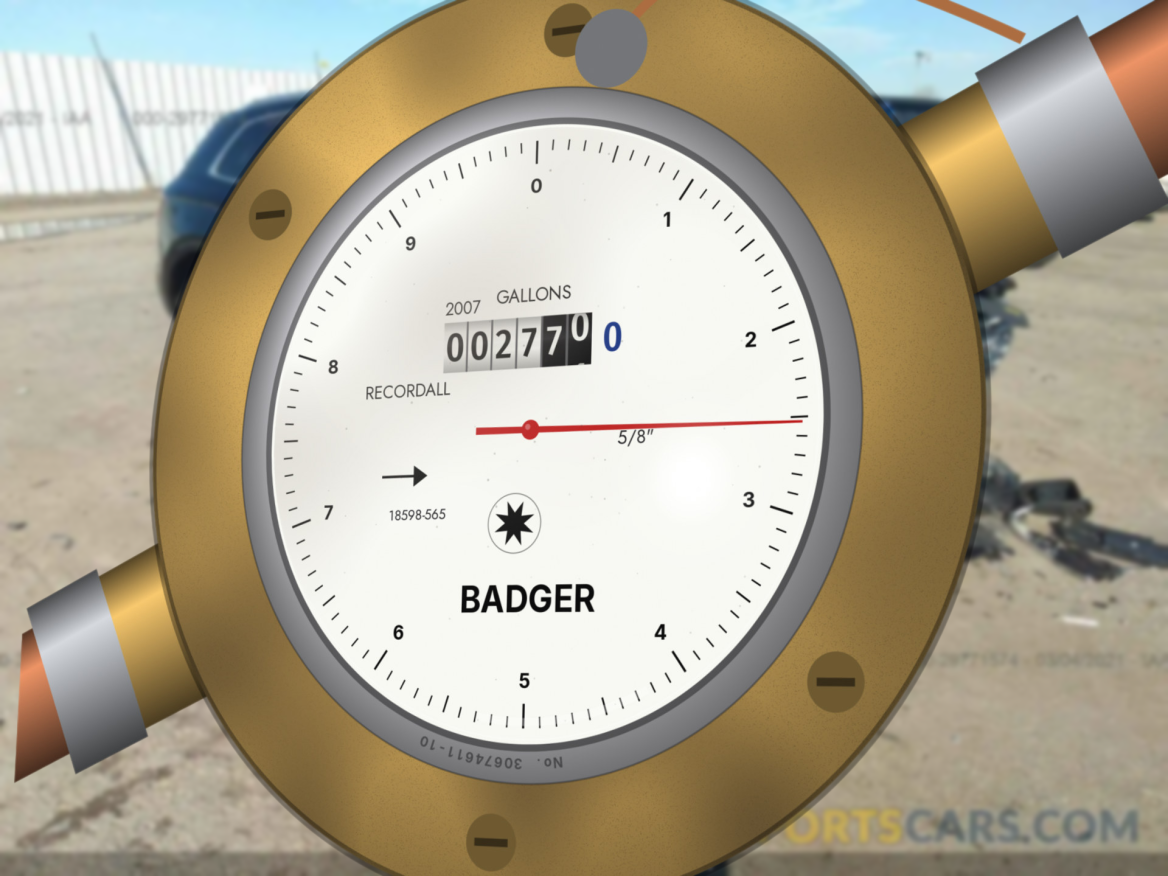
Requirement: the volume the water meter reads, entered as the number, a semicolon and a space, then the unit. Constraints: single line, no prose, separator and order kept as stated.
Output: 27702.5; gal
